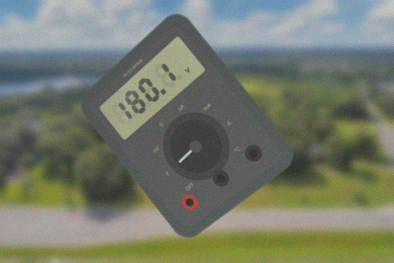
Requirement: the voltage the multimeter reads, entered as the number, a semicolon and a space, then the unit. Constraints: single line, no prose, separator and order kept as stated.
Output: 180.1; V
